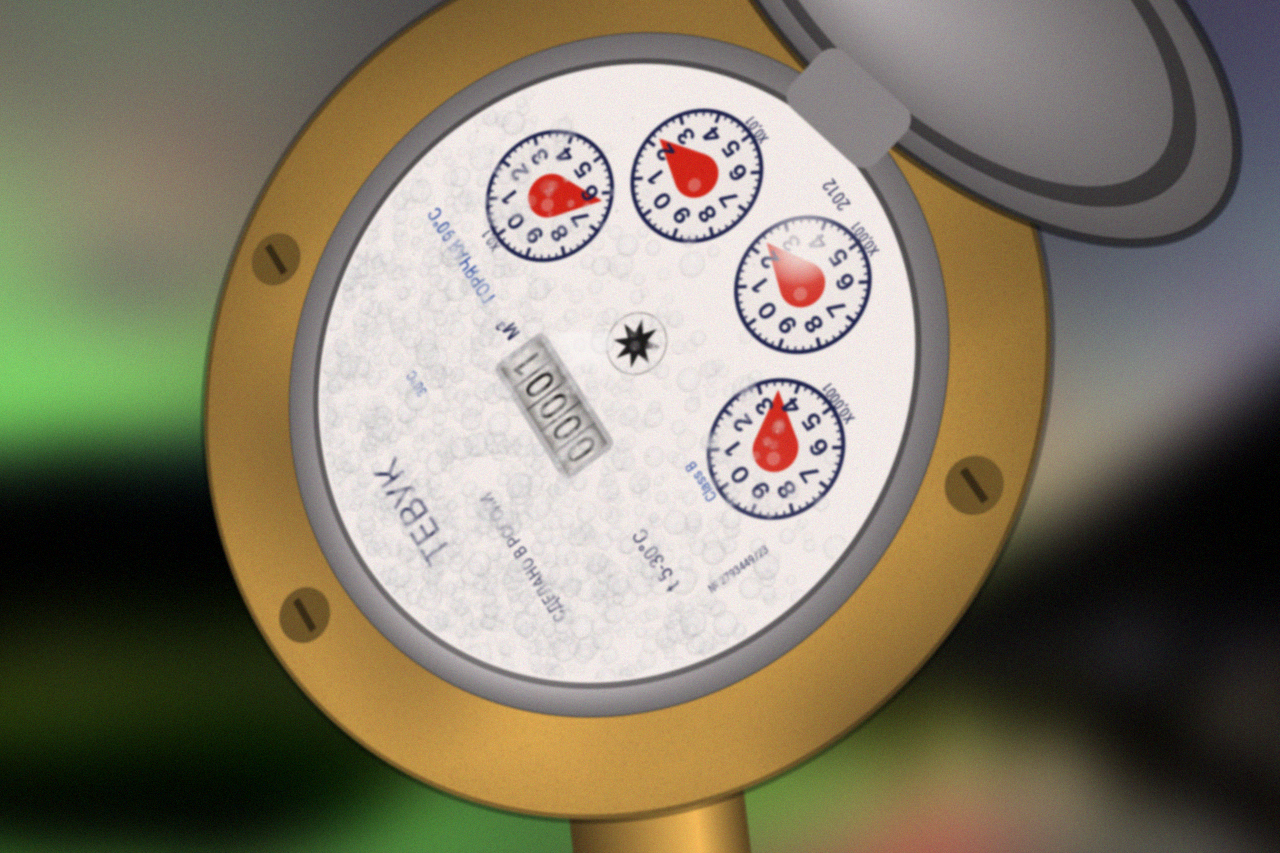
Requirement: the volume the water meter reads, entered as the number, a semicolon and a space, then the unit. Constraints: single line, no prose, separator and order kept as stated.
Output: 1.6223; m³
